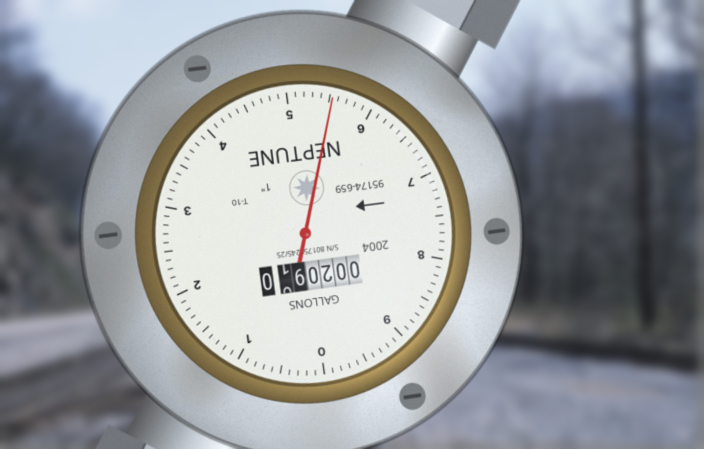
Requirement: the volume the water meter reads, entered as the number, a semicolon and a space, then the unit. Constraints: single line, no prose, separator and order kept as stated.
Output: 20905.5; gal
